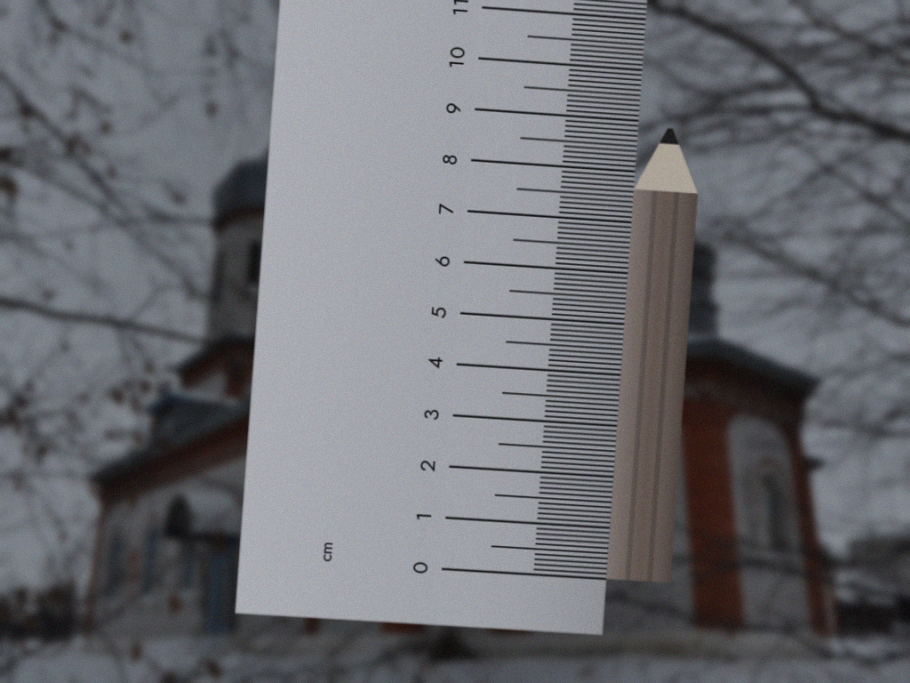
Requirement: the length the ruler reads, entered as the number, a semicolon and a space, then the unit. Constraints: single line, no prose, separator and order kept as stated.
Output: 8.9; cm
